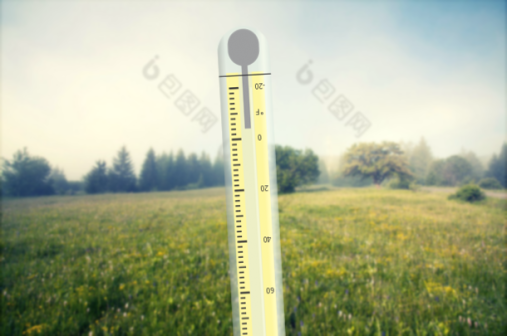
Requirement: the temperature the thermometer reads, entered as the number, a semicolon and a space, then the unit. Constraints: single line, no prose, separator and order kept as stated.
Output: -4; °F
